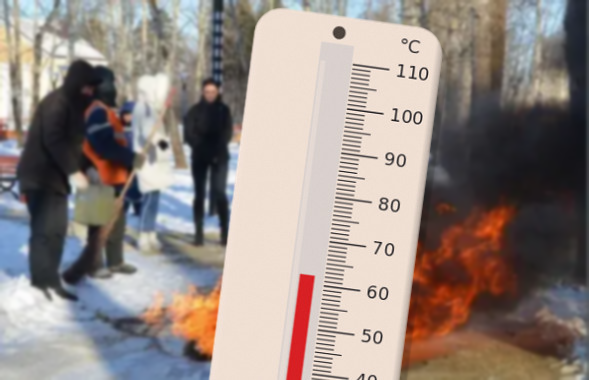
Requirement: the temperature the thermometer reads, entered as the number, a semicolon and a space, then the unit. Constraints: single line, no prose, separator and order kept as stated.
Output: 62; °C
